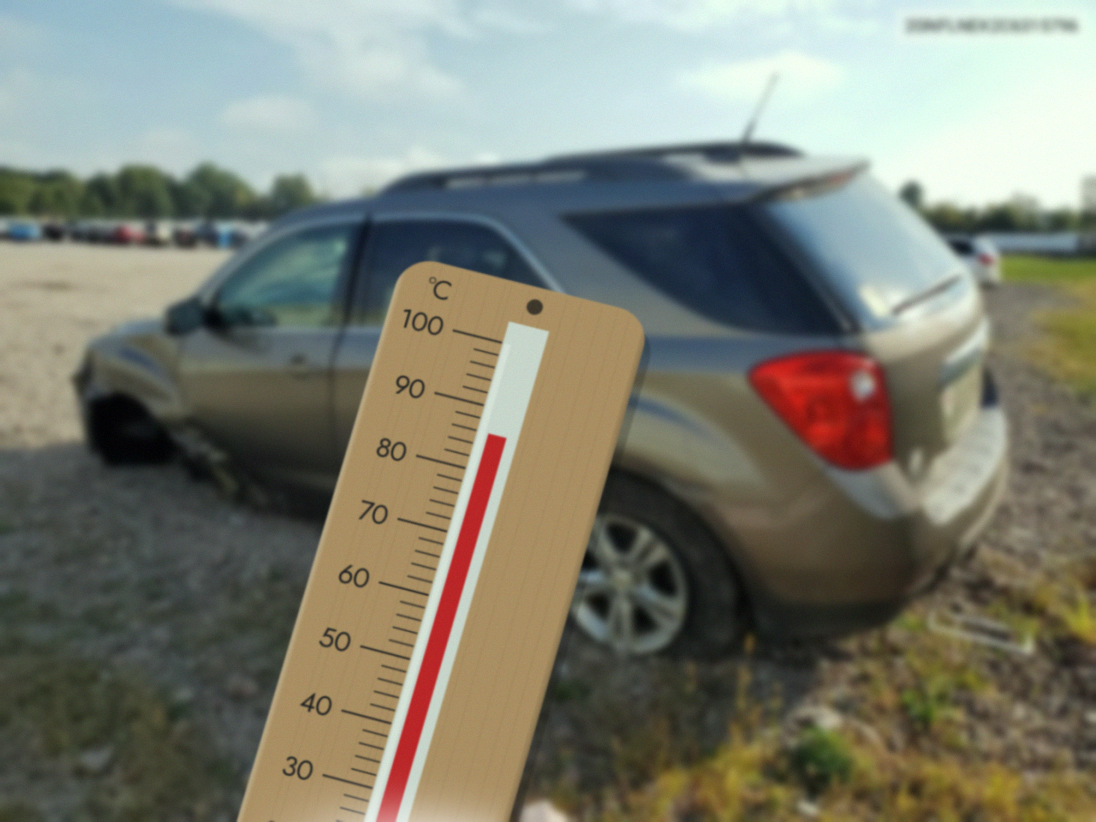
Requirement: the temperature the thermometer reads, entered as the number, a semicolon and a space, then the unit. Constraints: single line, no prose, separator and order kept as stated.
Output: 86; °C
